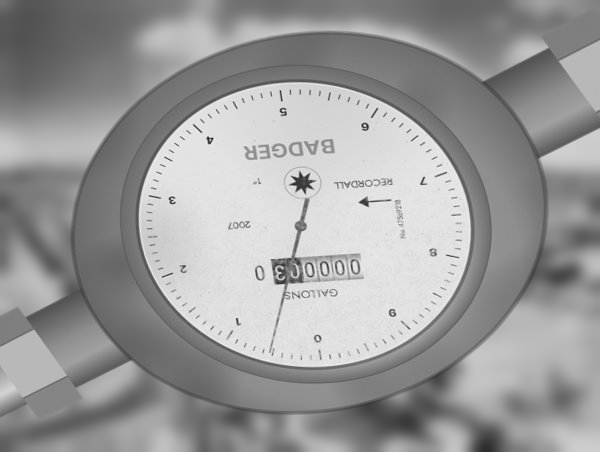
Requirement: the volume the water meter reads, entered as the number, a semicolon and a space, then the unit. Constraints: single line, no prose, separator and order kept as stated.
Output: 30.5; gal
